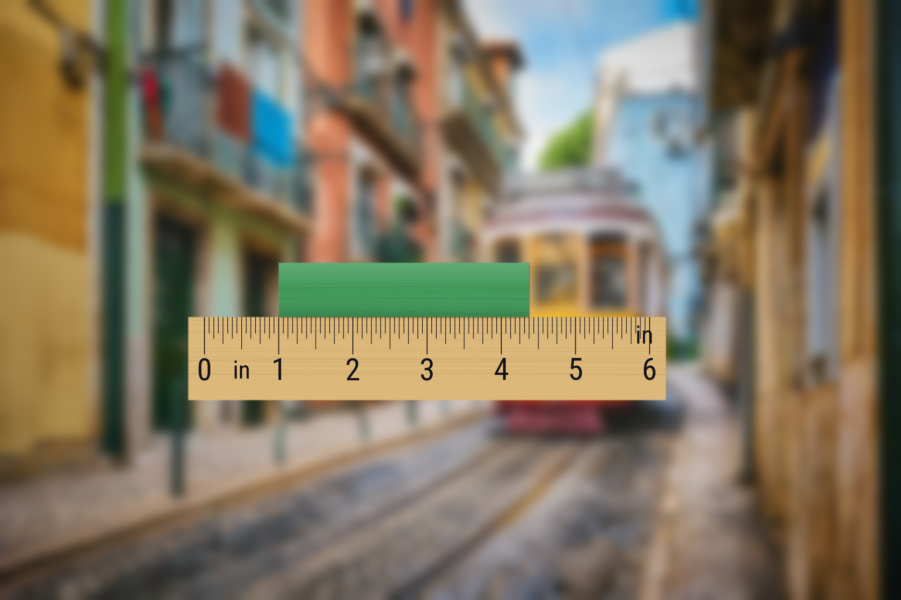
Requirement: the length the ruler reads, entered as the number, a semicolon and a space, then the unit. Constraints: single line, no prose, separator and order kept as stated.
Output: 3.375; in
